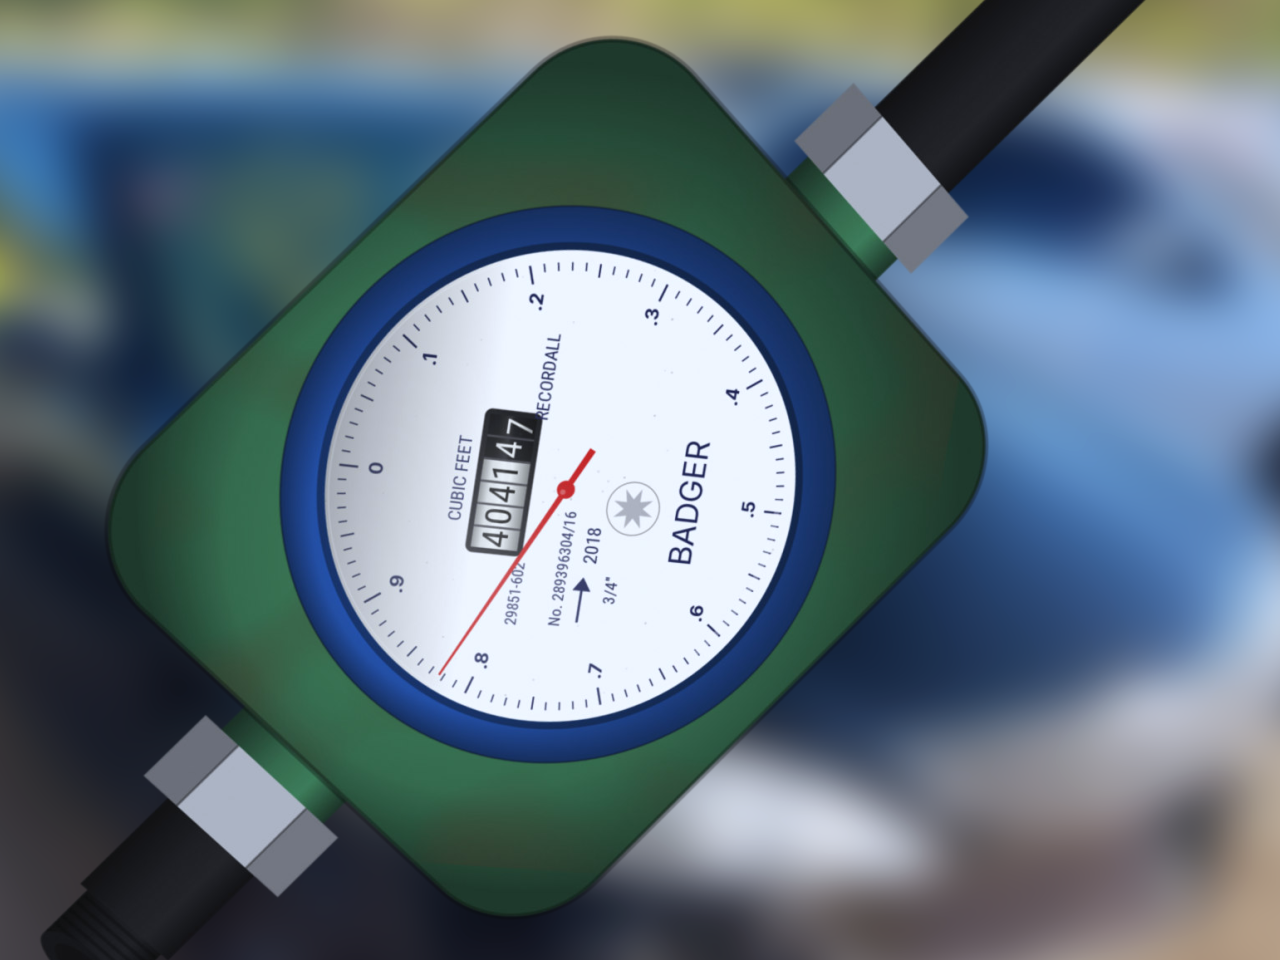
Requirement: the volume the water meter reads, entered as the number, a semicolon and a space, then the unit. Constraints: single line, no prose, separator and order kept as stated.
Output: 404146.82; ft³
